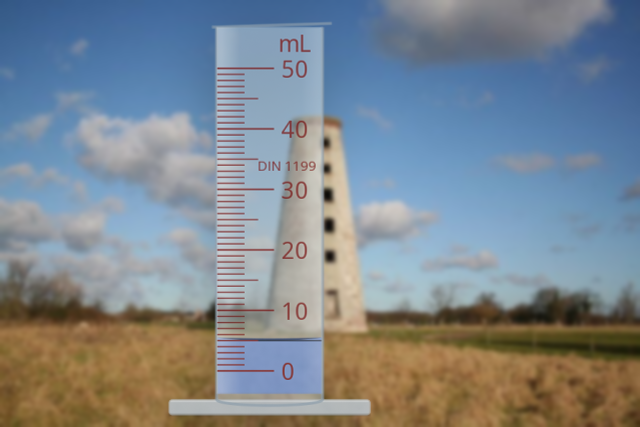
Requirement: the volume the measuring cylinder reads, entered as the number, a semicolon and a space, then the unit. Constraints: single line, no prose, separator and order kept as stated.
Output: 5; mL
